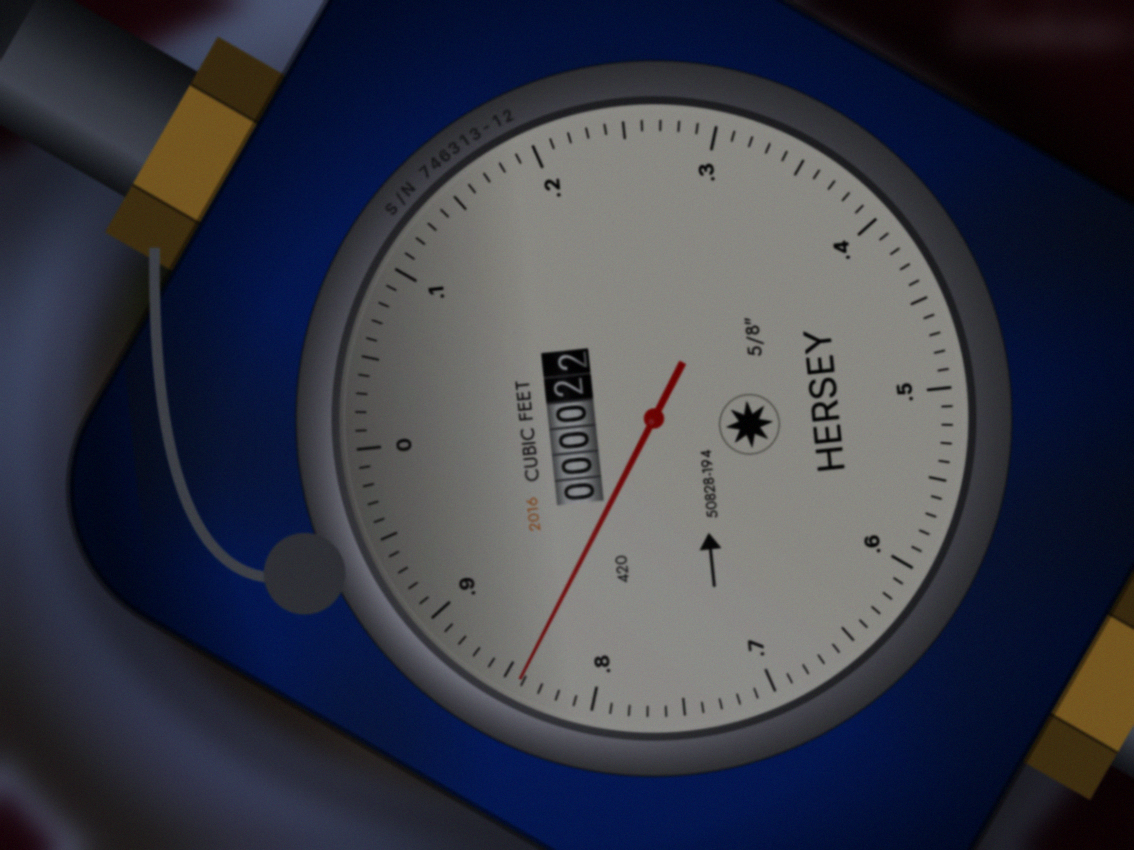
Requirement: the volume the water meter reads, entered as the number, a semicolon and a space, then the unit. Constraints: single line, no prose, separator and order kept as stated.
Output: 21.84; ft³
